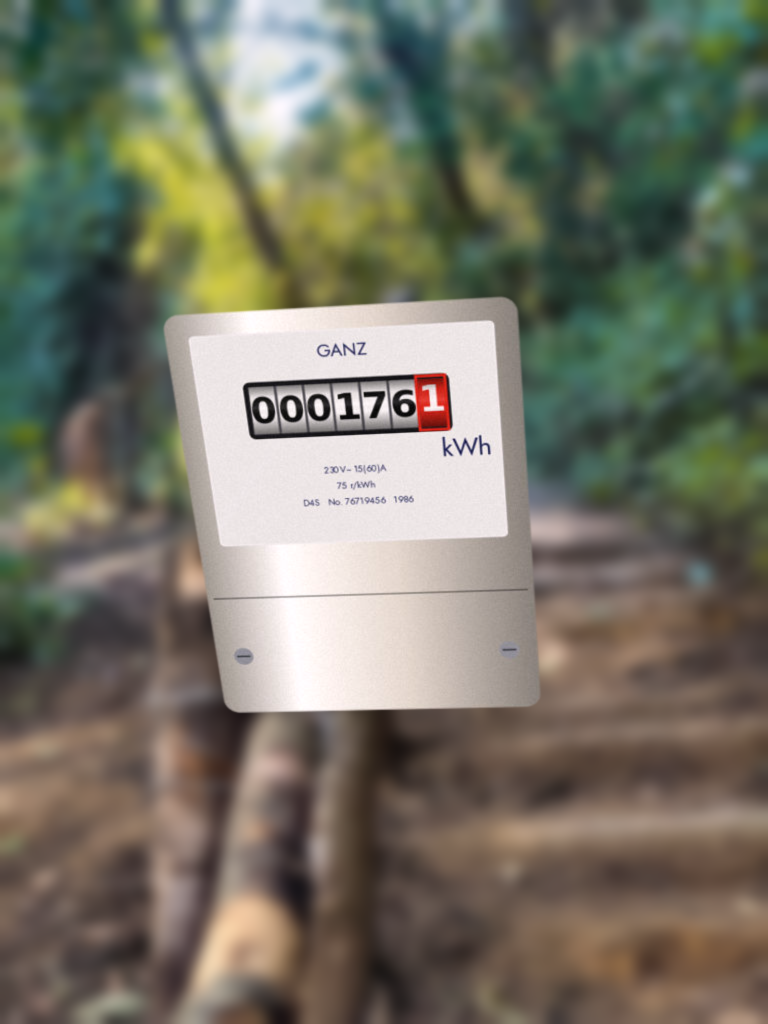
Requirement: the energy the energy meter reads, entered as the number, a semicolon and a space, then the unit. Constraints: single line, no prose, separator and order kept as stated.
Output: 176.1; kWh
